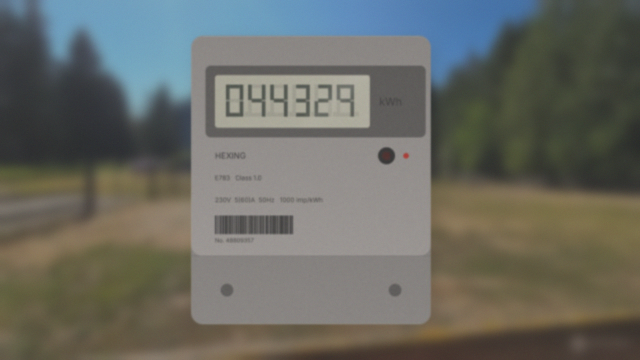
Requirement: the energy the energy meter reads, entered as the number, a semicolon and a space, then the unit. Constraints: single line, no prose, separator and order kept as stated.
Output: 44329; kWh
